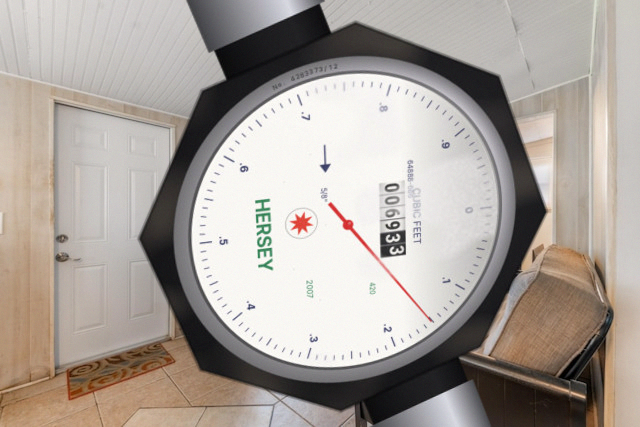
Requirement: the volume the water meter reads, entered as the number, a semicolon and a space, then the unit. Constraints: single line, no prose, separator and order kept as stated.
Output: 6933.15; ft³
